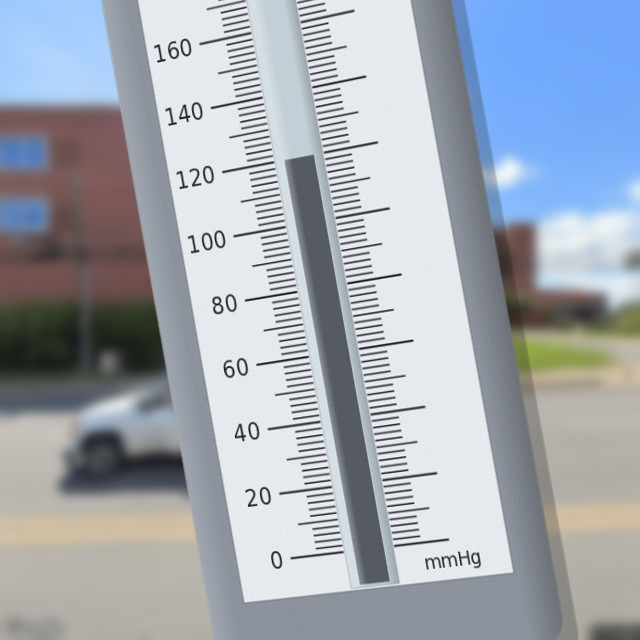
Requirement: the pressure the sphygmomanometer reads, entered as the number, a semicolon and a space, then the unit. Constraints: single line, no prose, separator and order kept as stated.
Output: 120; mmHg
